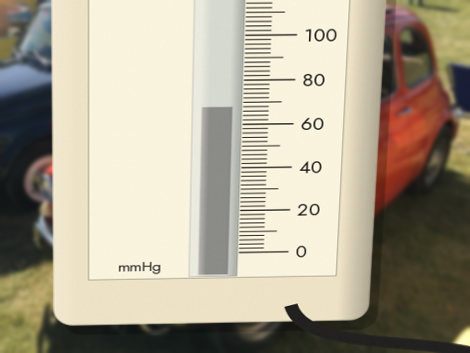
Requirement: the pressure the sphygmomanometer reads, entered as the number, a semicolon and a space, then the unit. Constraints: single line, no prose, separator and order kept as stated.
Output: 68; mmHg
